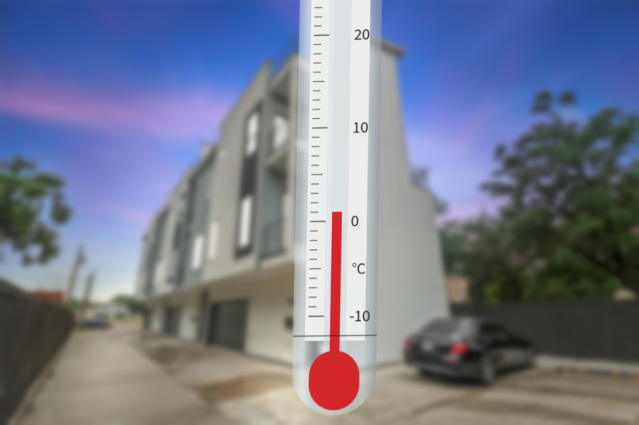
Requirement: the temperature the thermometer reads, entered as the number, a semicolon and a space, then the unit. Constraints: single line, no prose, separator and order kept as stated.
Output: 1; °C
